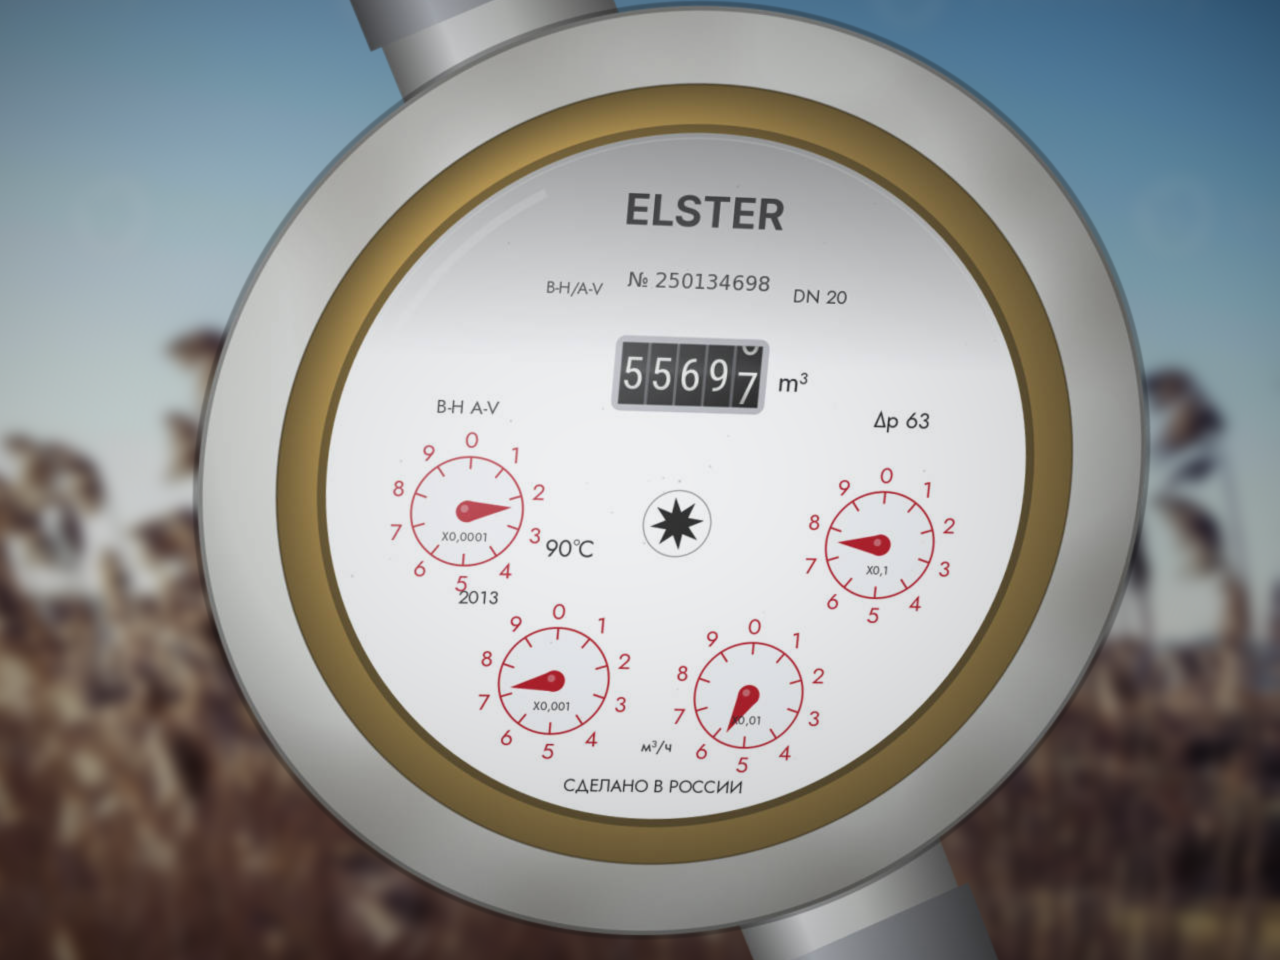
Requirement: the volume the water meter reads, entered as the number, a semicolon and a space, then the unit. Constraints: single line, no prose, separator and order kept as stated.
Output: 55696.7572; m³
